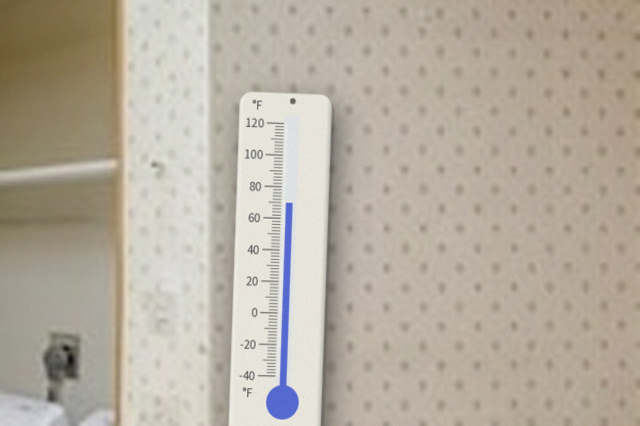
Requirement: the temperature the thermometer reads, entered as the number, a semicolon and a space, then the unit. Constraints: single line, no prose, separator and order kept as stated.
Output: 70; °F
